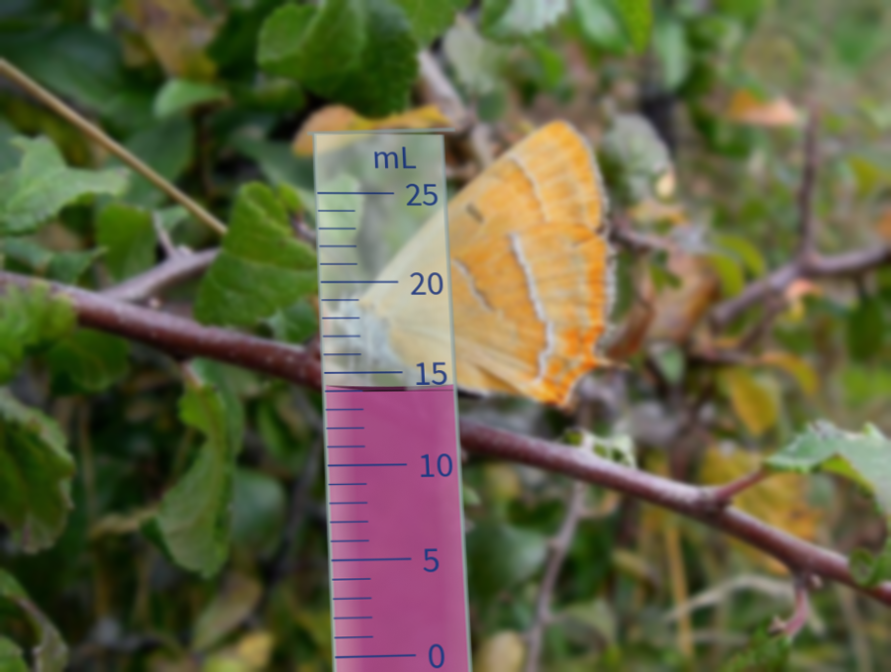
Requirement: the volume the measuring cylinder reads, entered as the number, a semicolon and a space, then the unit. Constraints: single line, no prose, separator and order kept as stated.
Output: 14; mL
